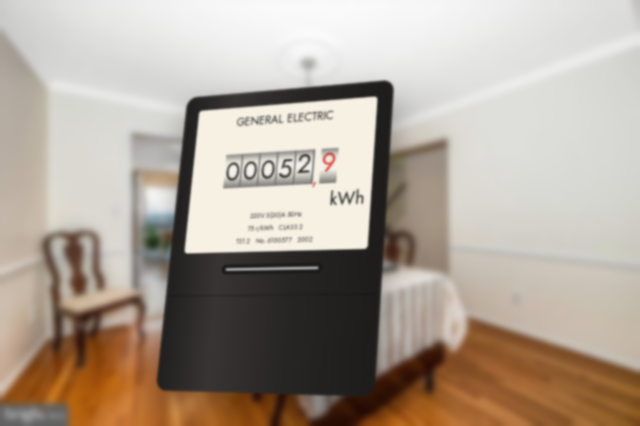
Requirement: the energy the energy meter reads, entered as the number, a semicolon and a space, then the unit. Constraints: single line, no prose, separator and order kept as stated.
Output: 52.9; kWh
